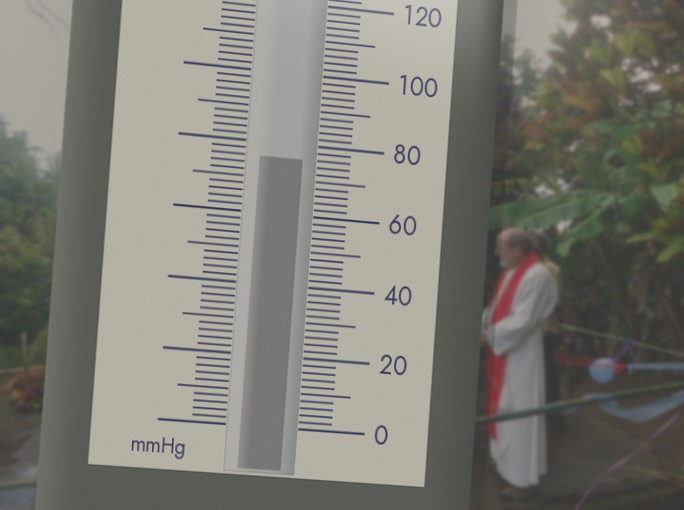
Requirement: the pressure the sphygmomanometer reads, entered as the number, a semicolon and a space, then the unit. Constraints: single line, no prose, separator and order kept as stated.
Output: 76; mmHg
